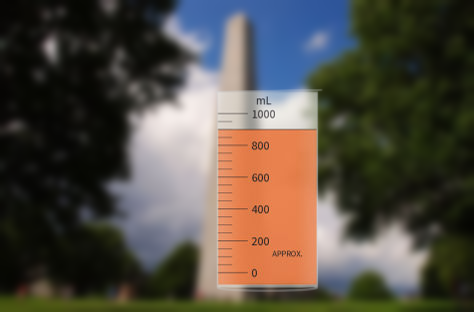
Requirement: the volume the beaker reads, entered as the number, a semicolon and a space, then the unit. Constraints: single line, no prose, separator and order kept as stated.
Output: 900; mL
